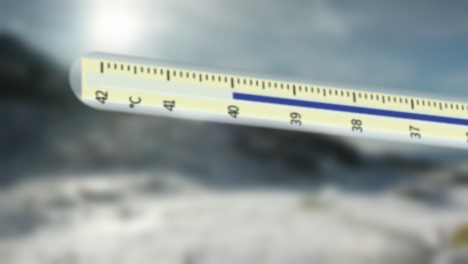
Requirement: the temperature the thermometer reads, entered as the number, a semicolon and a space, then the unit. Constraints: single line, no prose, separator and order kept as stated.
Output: 40; °C
